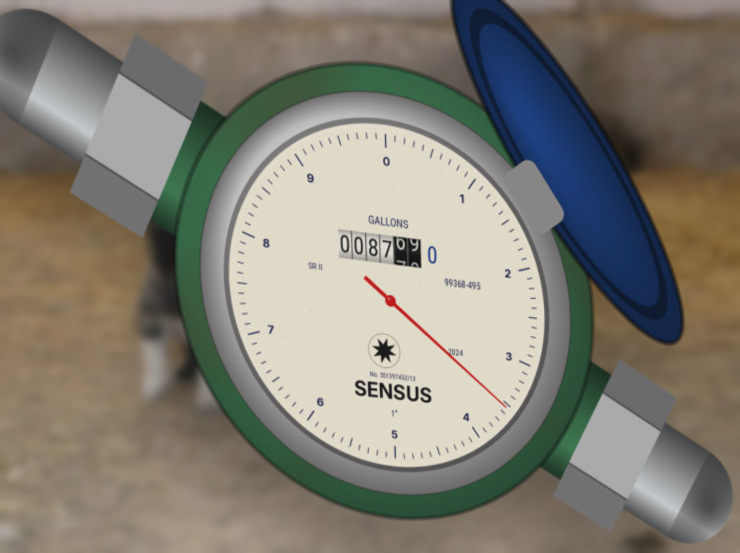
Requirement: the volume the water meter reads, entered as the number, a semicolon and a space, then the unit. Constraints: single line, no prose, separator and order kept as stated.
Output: 87693.5; gal
